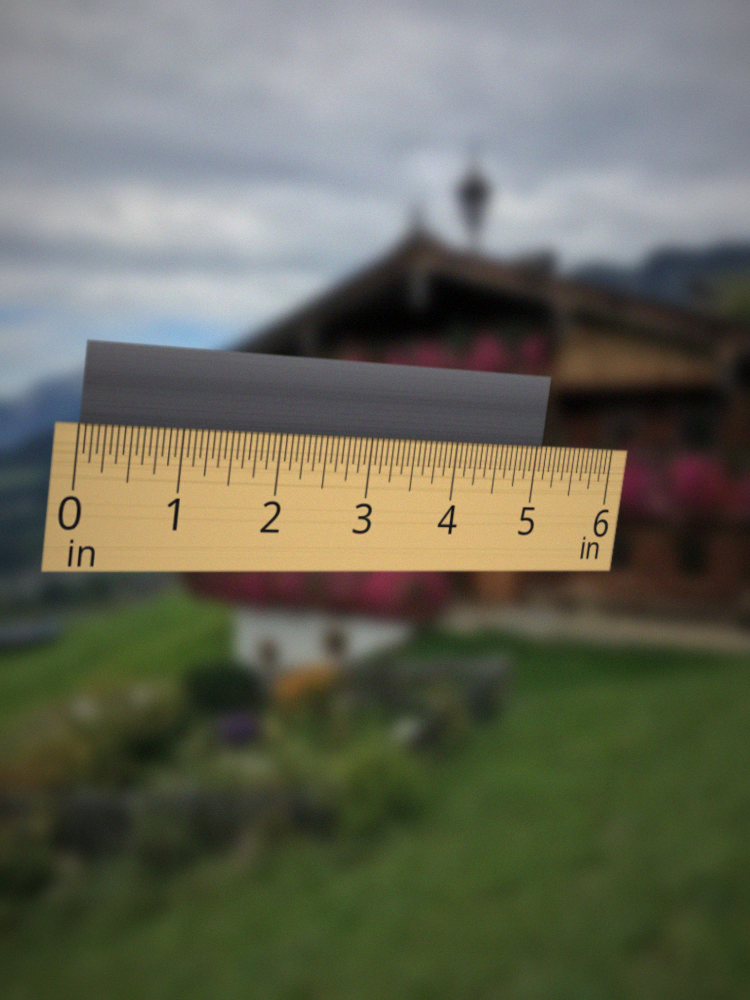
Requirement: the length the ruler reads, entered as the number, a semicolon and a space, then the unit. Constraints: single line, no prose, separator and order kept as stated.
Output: 5.0625; in
